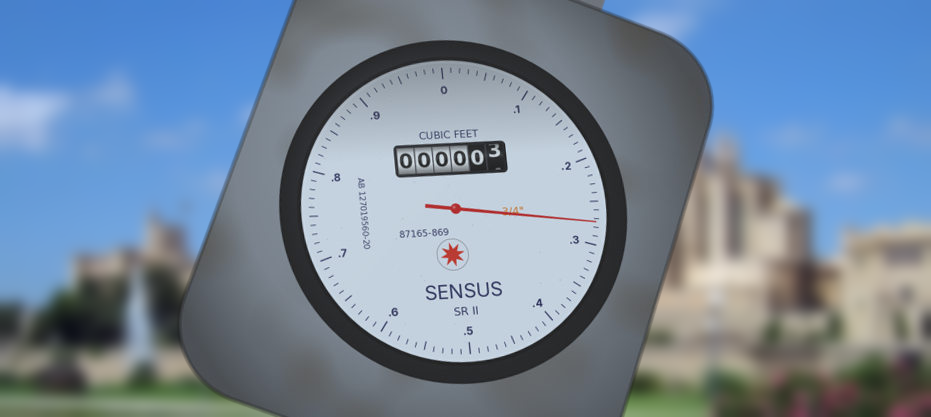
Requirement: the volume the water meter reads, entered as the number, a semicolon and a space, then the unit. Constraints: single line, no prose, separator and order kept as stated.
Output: 3.27; ft³
